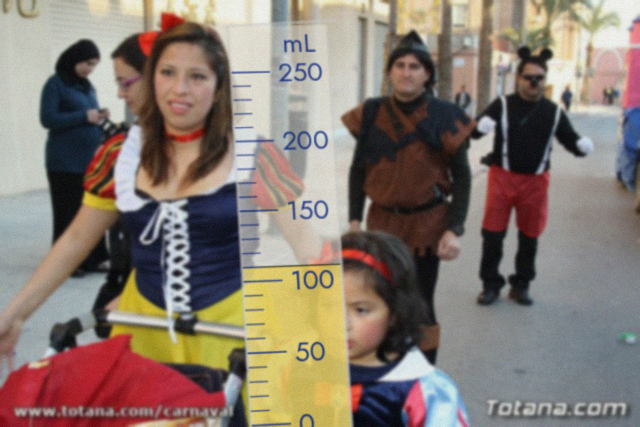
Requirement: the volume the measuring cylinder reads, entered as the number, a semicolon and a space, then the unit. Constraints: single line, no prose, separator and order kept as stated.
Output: 110; mL
